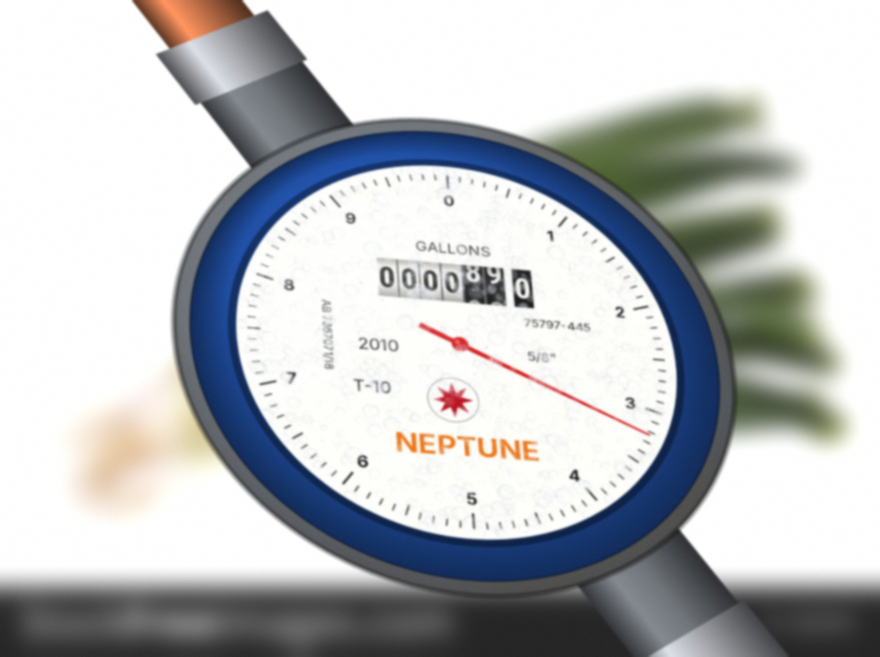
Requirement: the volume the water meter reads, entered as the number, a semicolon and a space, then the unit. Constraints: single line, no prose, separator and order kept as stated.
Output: 893.2; gal
